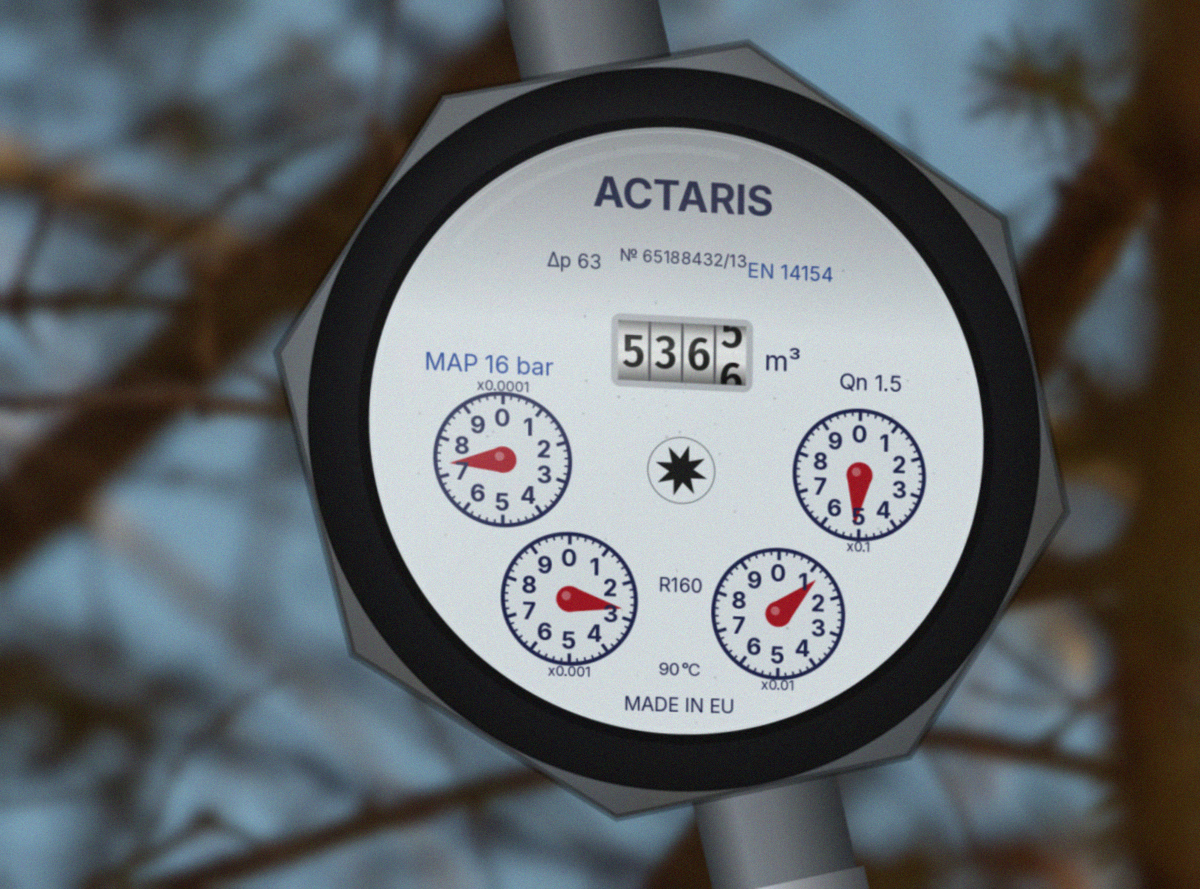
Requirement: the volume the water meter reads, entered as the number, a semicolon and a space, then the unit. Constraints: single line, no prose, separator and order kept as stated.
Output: 5365.5127; m³
